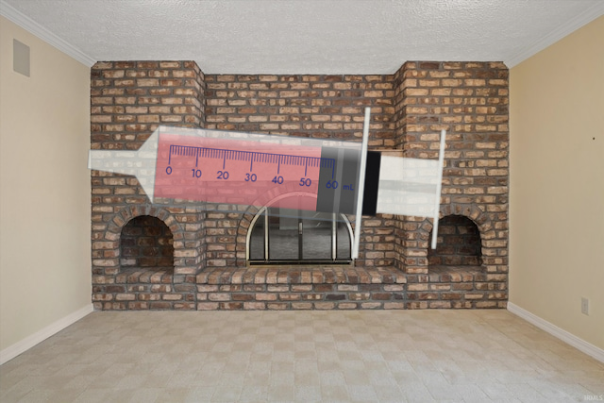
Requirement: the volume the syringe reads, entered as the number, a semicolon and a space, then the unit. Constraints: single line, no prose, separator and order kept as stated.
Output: 55; mL
